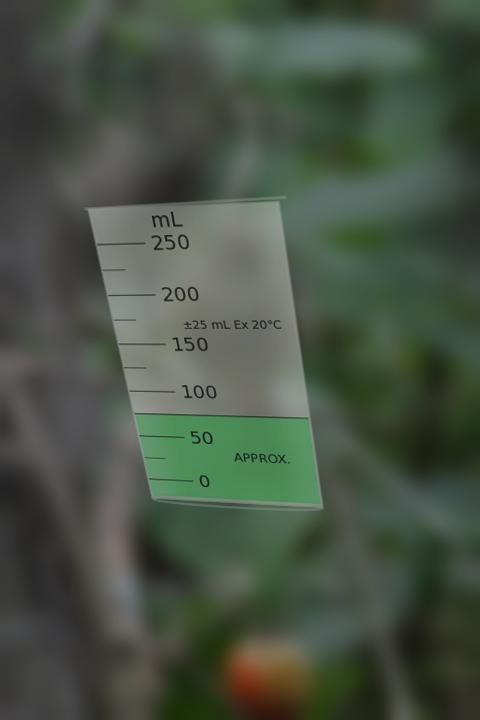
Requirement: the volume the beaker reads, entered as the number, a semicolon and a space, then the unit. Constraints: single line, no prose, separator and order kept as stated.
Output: 75; mL
